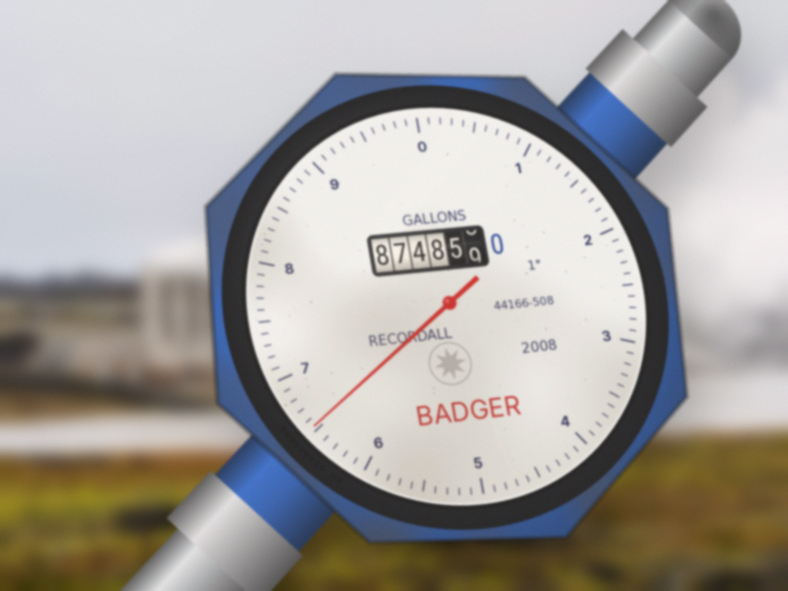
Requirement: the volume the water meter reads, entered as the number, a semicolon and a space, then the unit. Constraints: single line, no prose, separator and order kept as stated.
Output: 8748586.5; gal
